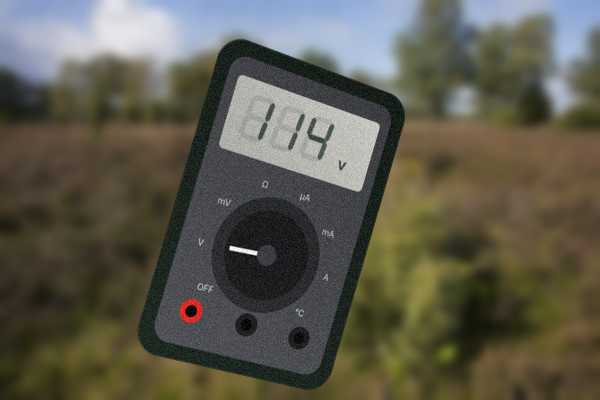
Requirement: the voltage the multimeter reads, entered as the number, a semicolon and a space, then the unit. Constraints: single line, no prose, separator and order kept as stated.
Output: 114; V
